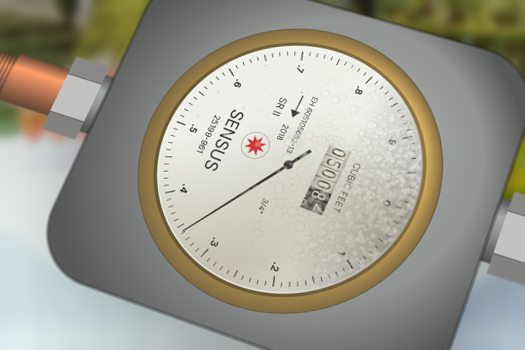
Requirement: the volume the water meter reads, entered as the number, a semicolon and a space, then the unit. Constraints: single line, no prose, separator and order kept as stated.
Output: 50082.34; ft³
